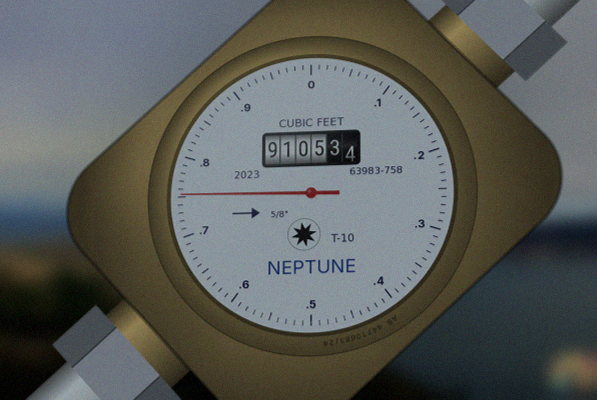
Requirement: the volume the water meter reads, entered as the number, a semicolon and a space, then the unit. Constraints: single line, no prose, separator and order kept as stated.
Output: 910533.75; ft³
